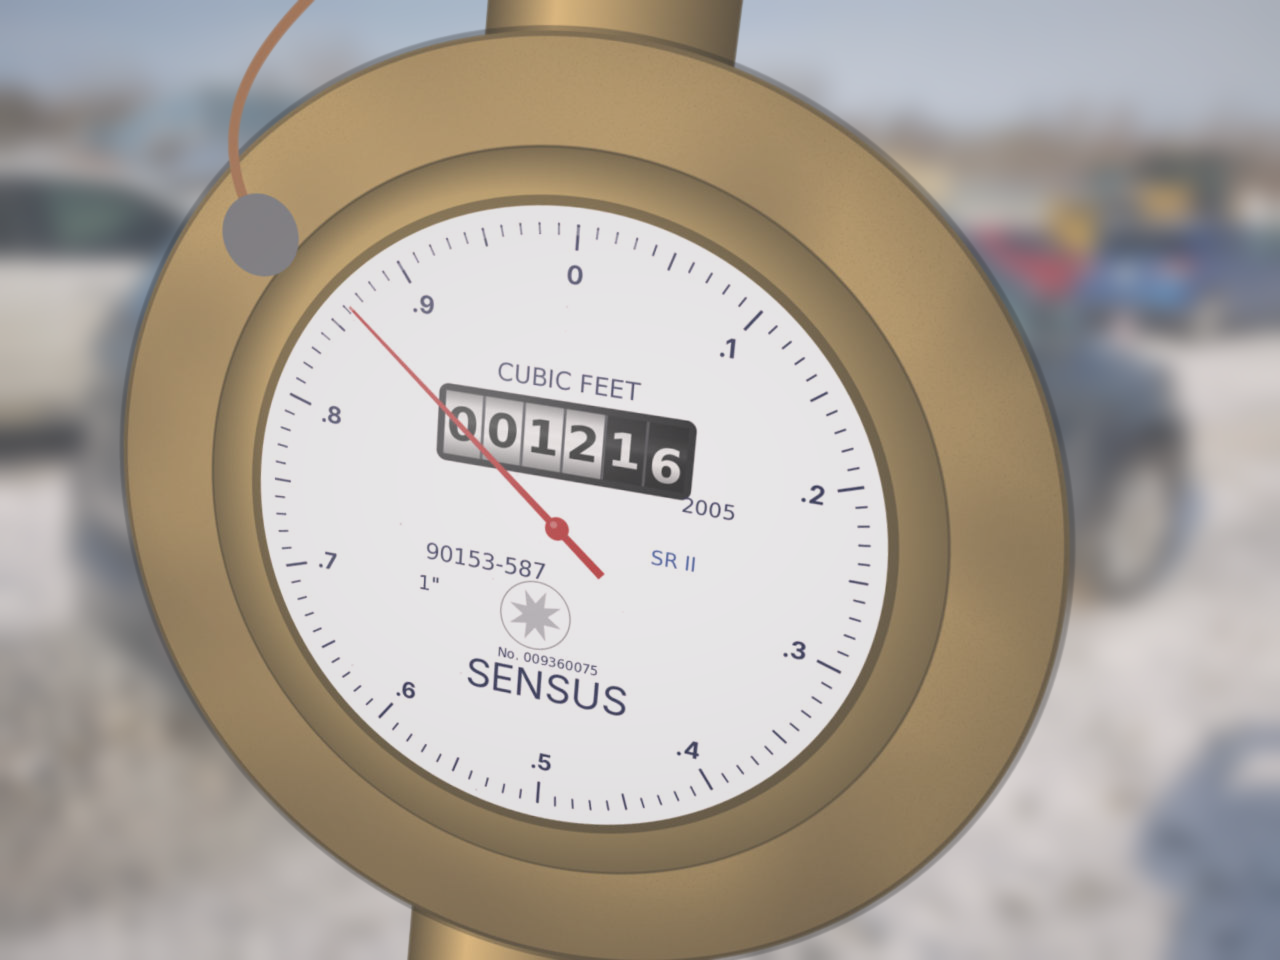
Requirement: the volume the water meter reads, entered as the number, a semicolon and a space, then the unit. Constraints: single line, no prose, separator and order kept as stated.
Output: 1215.86; ft³
